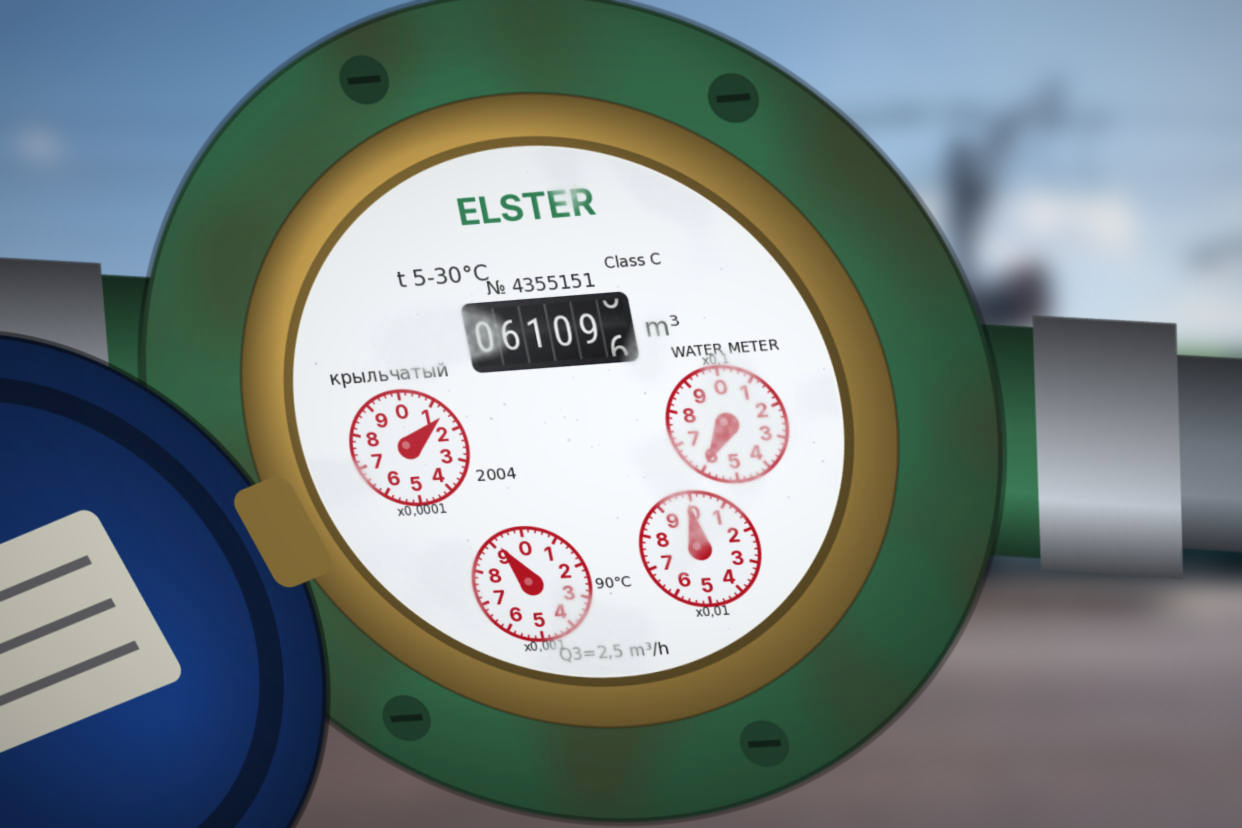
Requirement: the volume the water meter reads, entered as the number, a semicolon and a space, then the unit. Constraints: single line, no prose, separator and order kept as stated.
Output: 61095.5991; m³
